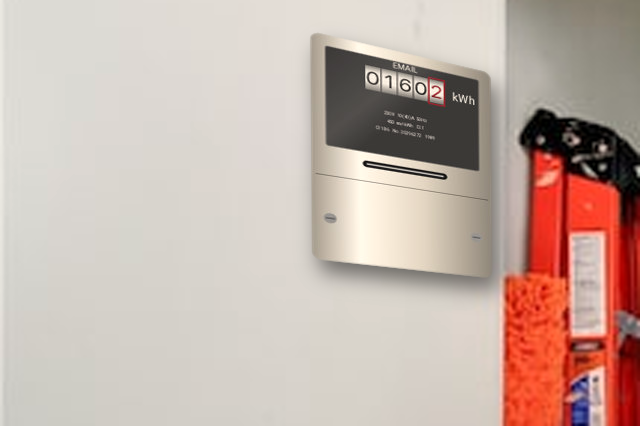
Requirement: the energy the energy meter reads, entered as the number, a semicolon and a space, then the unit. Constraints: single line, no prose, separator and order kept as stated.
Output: 160.2; kWh
